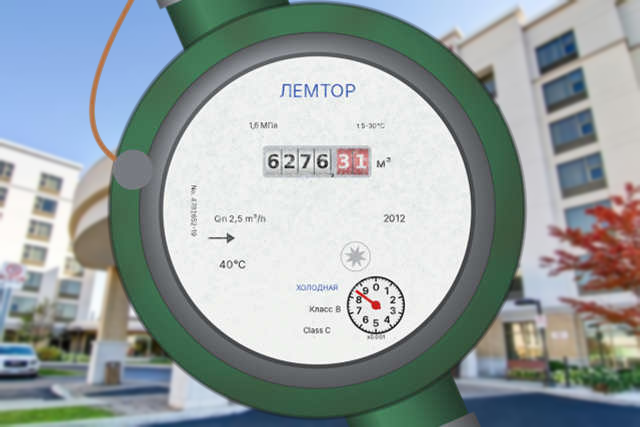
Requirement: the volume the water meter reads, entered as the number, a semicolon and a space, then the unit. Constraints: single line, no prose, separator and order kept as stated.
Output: 6276.318; m³
